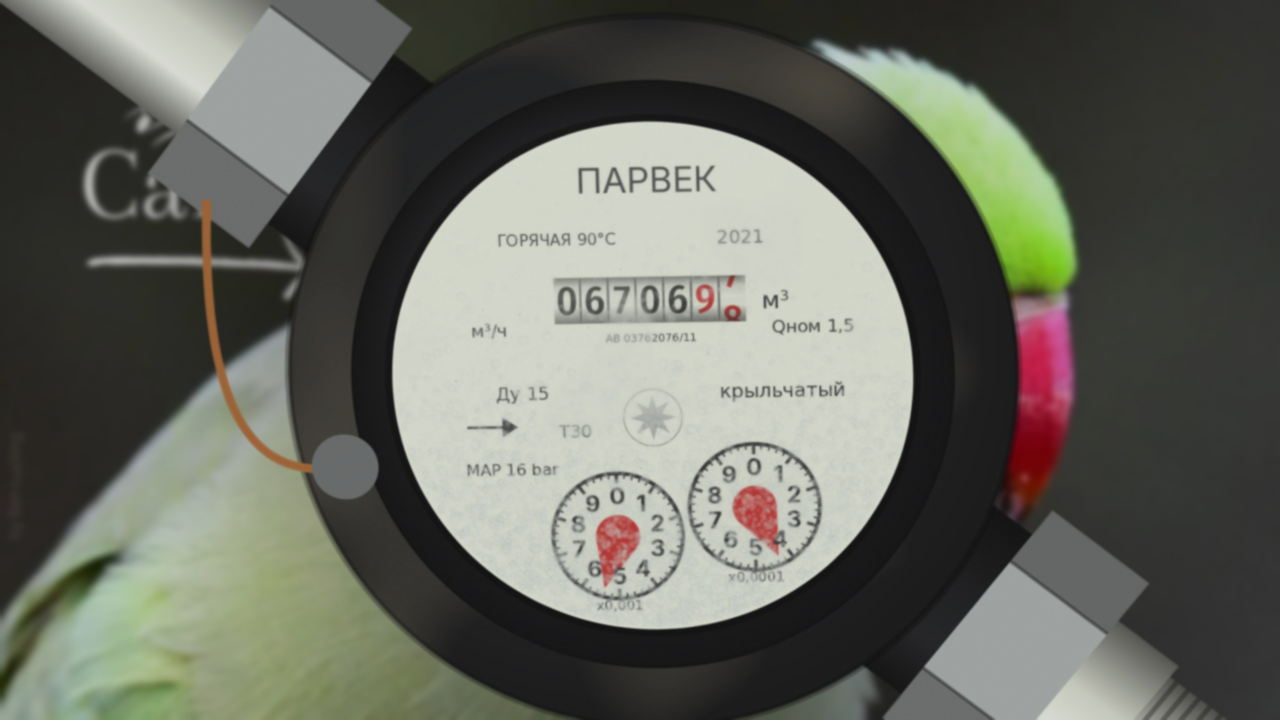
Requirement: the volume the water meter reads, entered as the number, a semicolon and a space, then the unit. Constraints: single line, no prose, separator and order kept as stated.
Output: 6706.9754; m³
